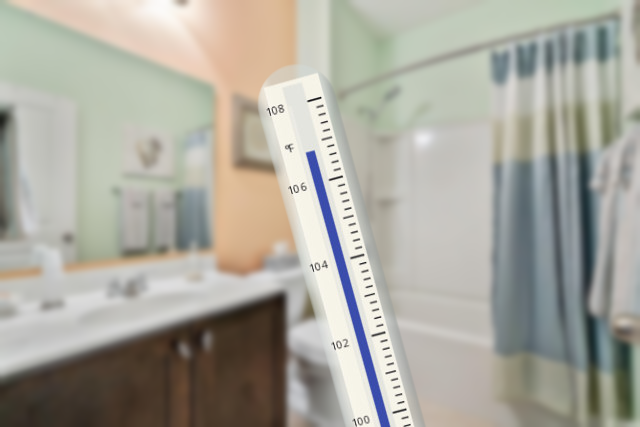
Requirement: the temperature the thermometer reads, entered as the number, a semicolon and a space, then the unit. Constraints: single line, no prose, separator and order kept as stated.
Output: 106.8; °F
